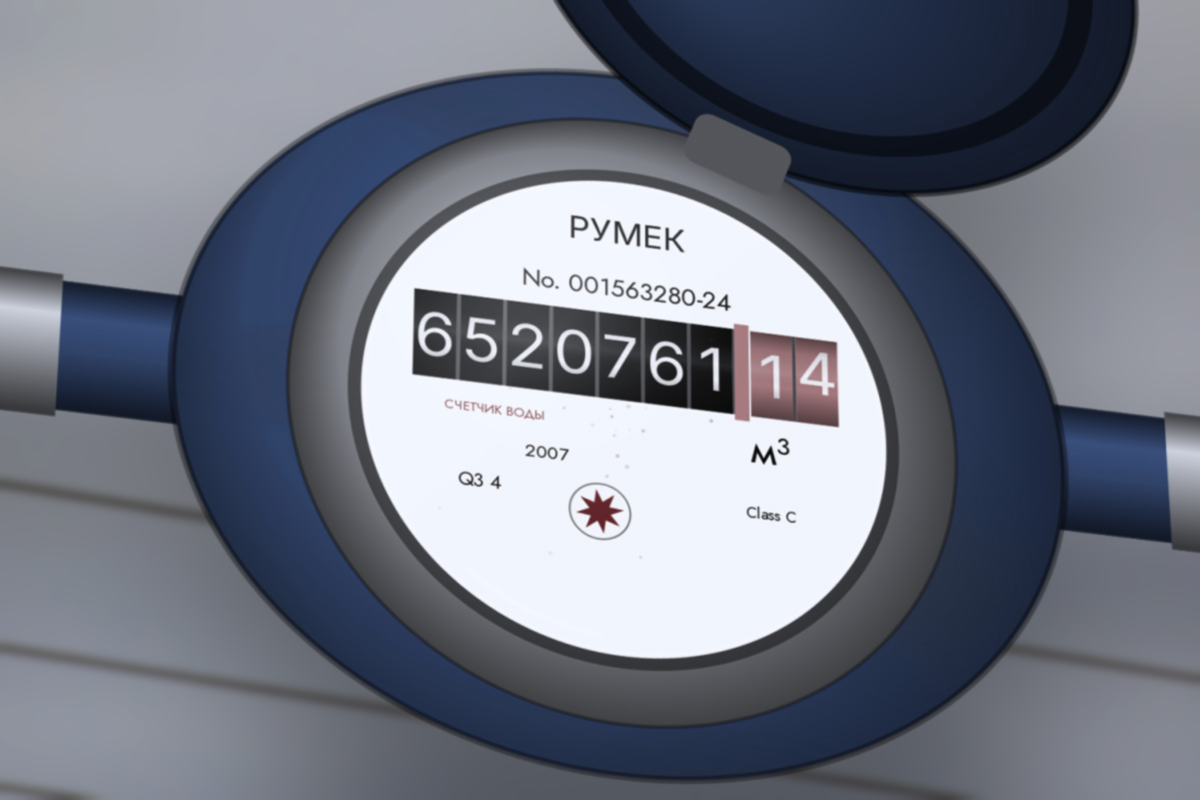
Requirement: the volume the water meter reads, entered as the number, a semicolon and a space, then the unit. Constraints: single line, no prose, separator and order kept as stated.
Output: 6520761.14; m³
